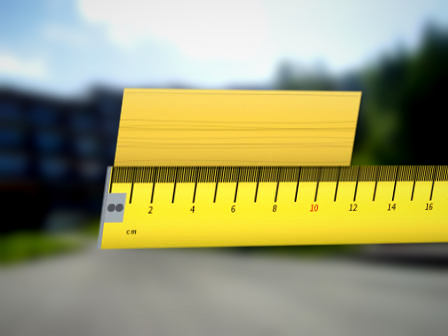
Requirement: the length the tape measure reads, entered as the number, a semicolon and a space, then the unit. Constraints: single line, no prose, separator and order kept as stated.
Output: 11.5; cm
